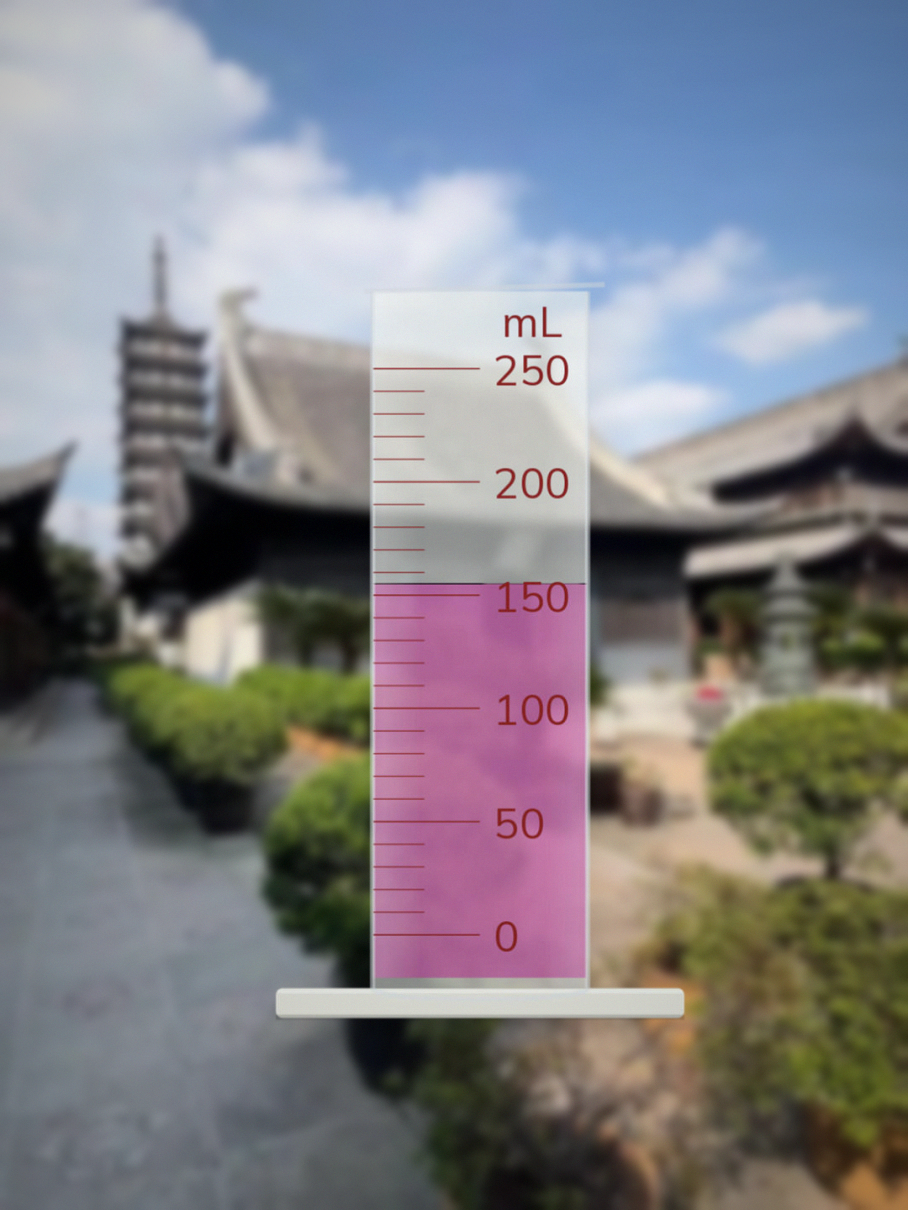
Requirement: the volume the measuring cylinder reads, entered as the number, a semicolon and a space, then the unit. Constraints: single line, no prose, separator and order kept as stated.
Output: 155; mL
